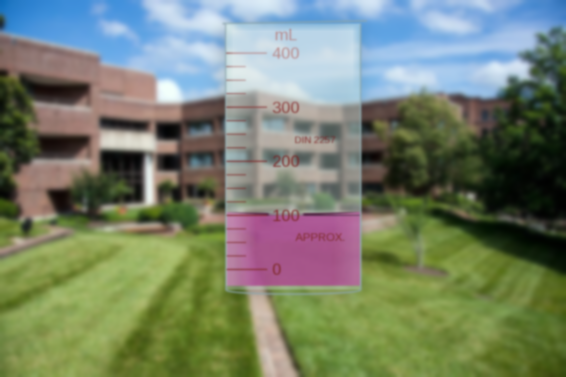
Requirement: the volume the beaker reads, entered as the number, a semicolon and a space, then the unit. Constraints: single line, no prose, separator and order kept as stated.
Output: 100; mL
